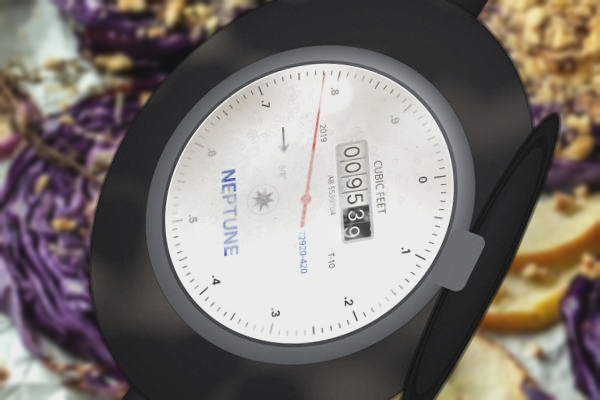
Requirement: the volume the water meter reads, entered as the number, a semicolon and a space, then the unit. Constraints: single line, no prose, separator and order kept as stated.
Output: 9538.78; ft³
